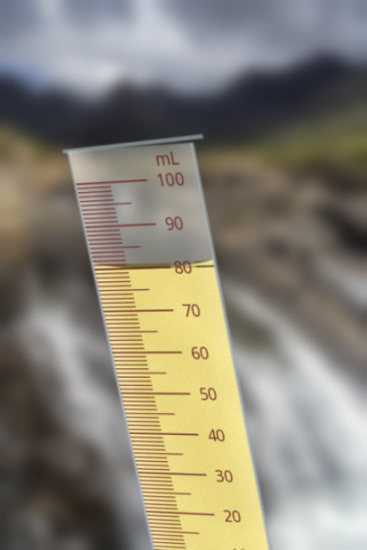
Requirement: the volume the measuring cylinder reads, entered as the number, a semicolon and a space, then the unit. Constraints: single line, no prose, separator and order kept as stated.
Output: 80; mL
